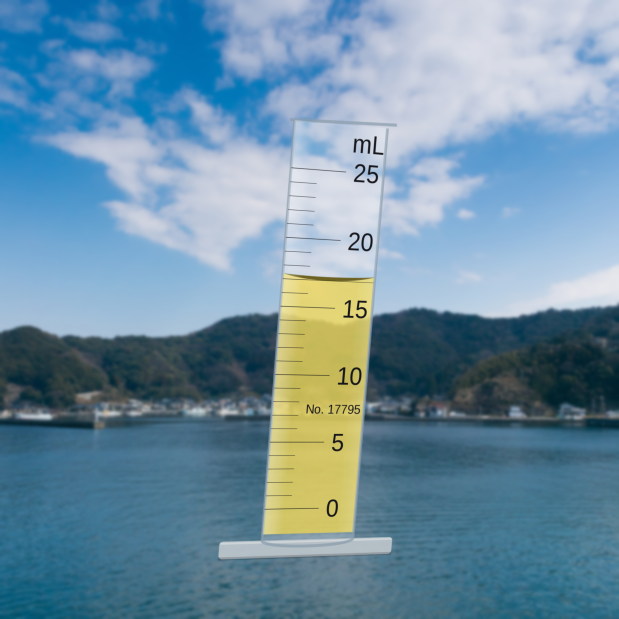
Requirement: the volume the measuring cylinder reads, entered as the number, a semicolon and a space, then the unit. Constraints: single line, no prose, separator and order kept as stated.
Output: 17; mL
